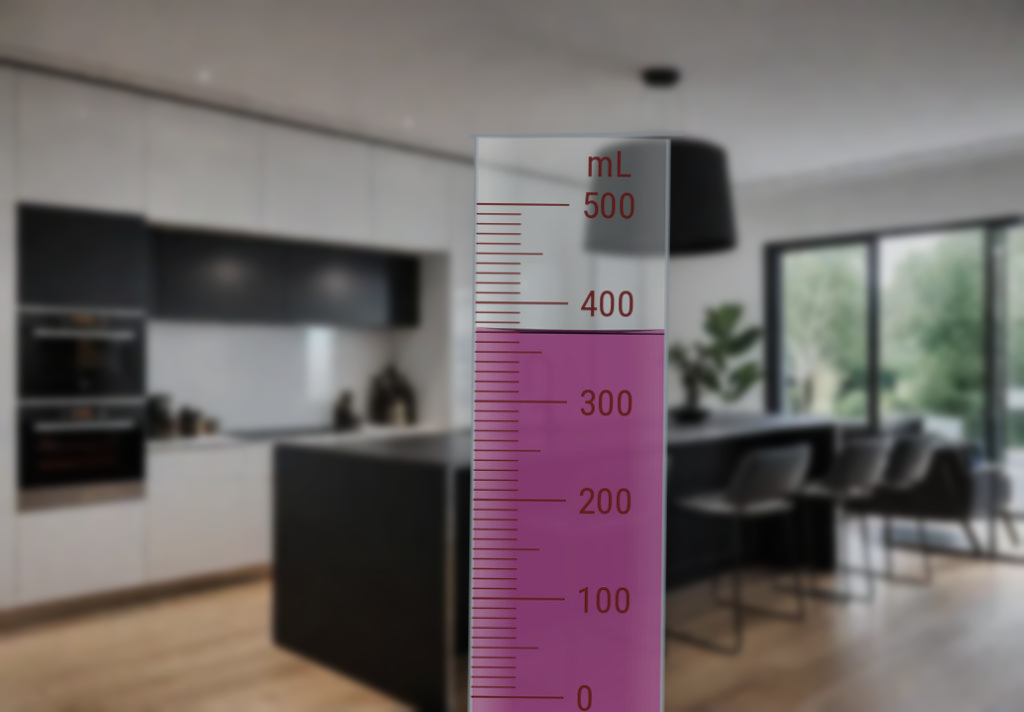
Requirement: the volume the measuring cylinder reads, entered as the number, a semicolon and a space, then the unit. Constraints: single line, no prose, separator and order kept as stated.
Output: 370; mL
